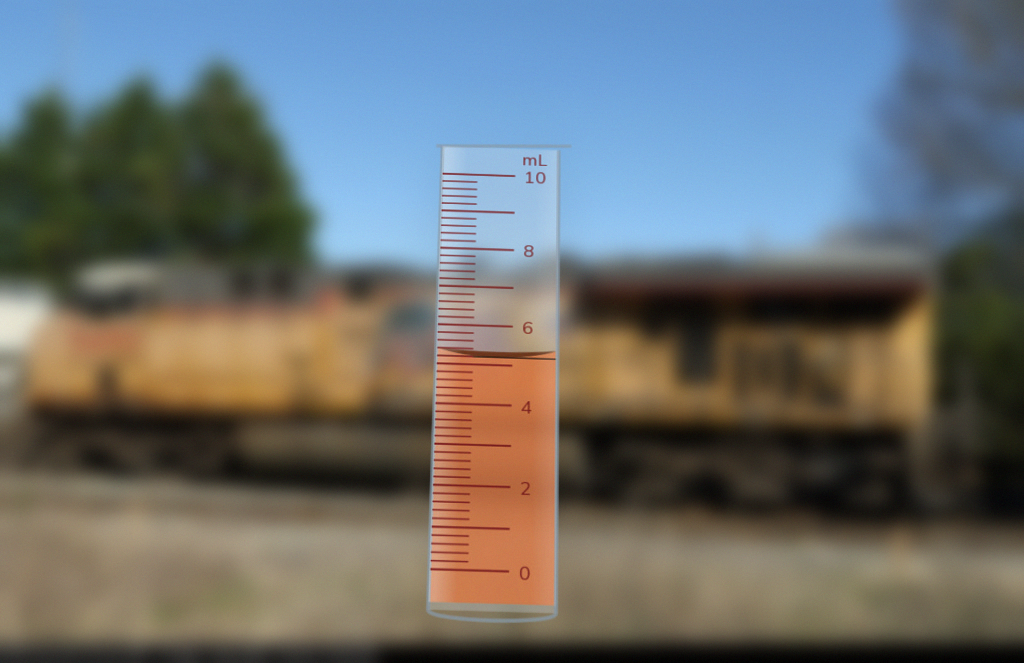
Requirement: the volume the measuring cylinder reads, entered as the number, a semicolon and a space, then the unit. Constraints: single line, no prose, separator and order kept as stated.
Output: 5.2; mL
